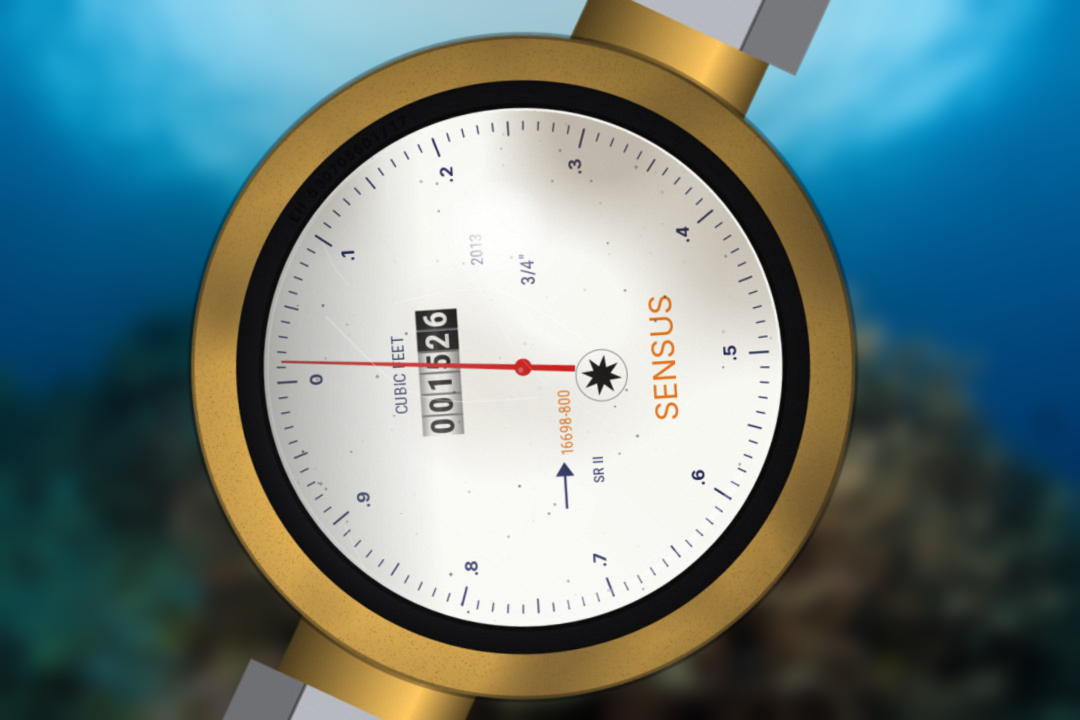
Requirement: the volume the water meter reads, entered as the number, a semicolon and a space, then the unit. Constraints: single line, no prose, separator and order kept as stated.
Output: 1526.01; ft³
